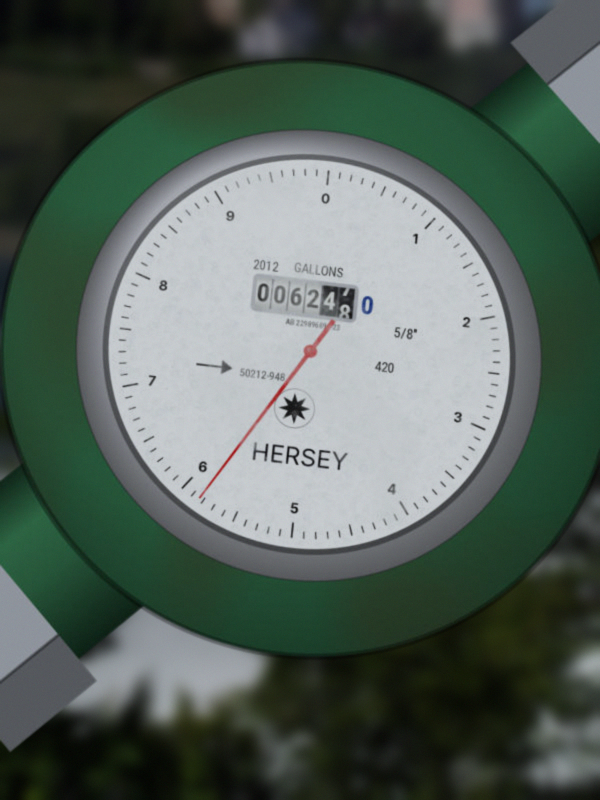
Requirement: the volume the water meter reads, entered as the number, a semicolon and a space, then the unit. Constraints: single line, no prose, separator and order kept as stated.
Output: 62475.8; gal
